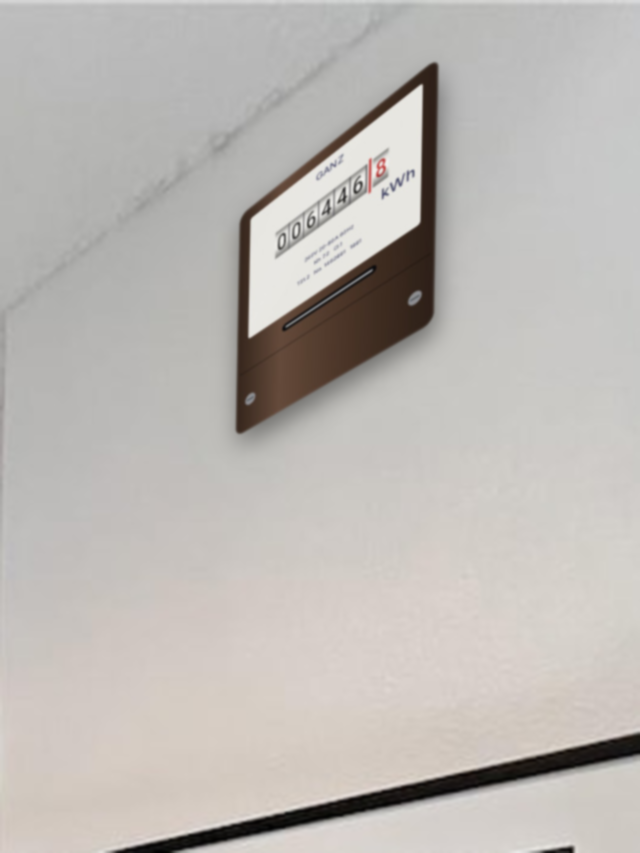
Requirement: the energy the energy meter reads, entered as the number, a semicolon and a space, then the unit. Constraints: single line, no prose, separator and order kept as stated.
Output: 6446.8; kWh
